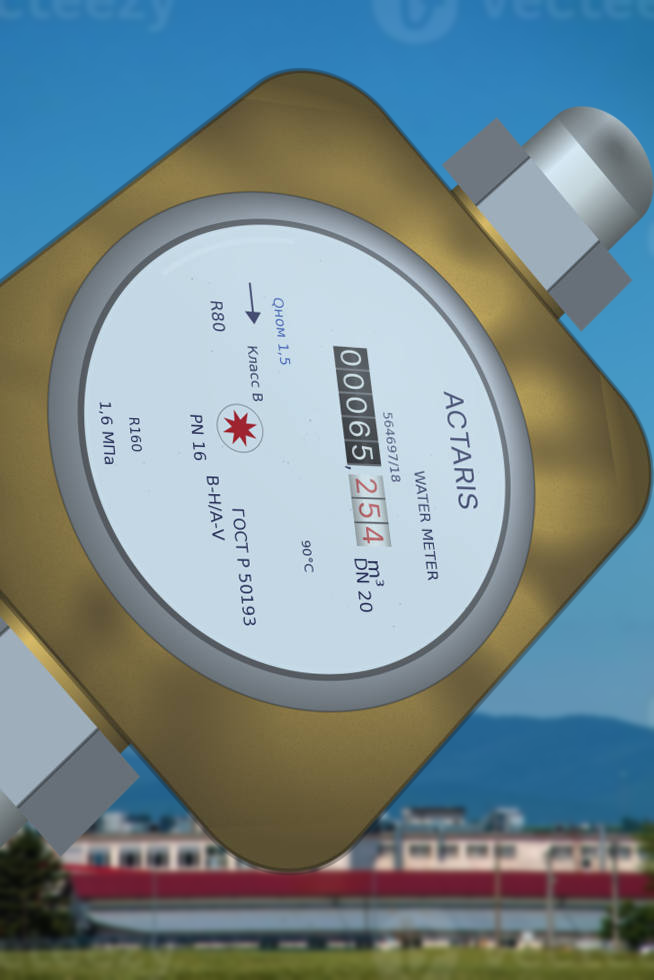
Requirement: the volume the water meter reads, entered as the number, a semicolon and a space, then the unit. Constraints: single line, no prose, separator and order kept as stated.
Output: 65.254; m³
